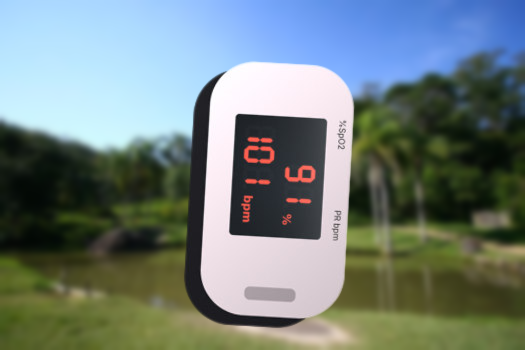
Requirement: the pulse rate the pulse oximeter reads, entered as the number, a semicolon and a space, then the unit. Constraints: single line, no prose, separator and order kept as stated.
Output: 101; bpm
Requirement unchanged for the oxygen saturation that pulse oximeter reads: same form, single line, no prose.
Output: 91; %
